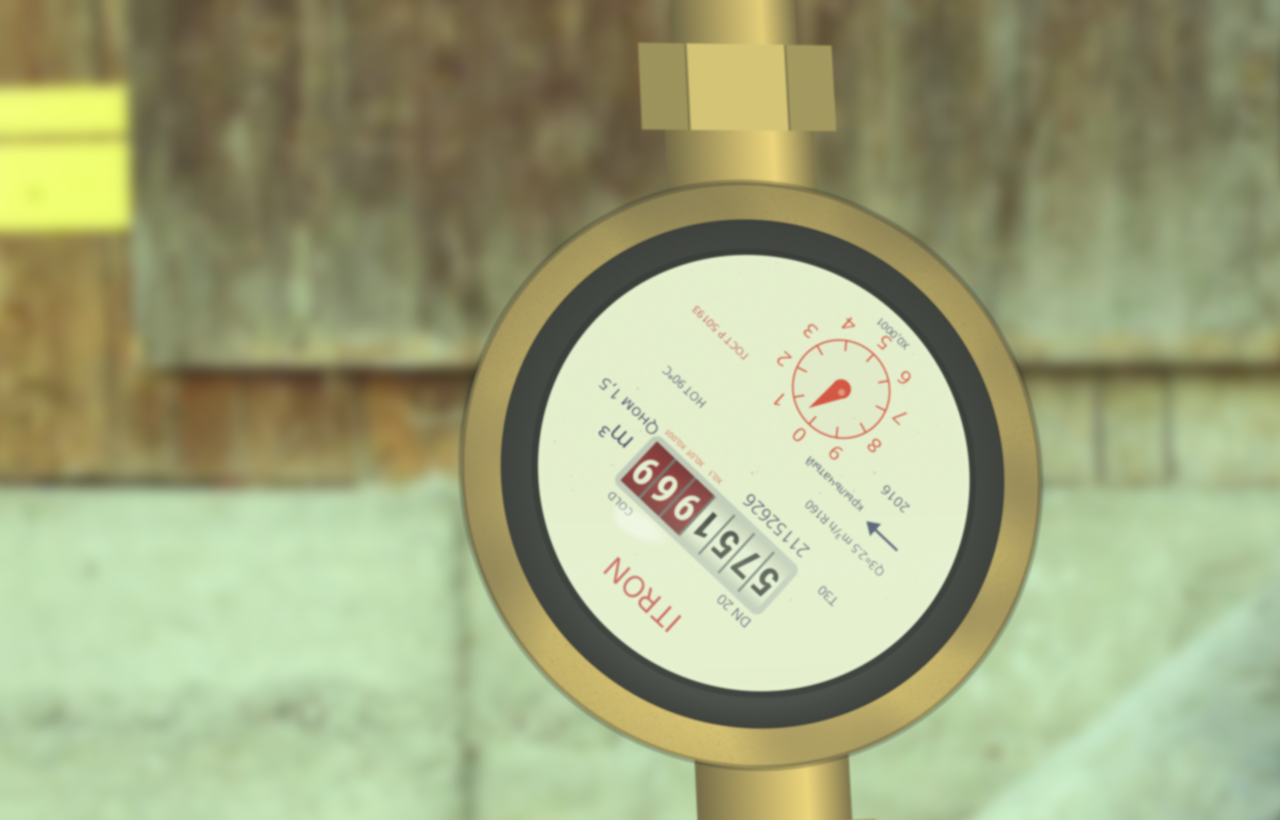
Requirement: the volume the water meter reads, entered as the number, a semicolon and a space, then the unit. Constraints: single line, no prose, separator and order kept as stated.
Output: 5751.9690; m³
